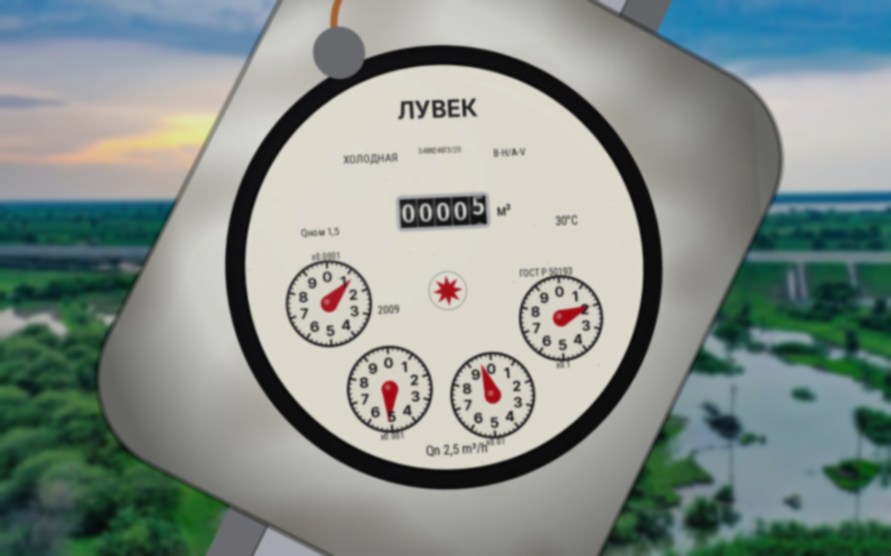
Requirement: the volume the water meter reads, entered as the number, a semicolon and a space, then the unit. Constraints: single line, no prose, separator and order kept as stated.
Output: 5.1951; m³
